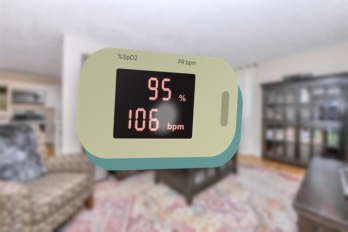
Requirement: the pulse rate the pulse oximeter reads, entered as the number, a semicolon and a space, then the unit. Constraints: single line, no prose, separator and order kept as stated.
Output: 106; bpm
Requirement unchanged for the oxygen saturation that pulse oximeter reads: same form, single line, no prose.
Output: 95; %
